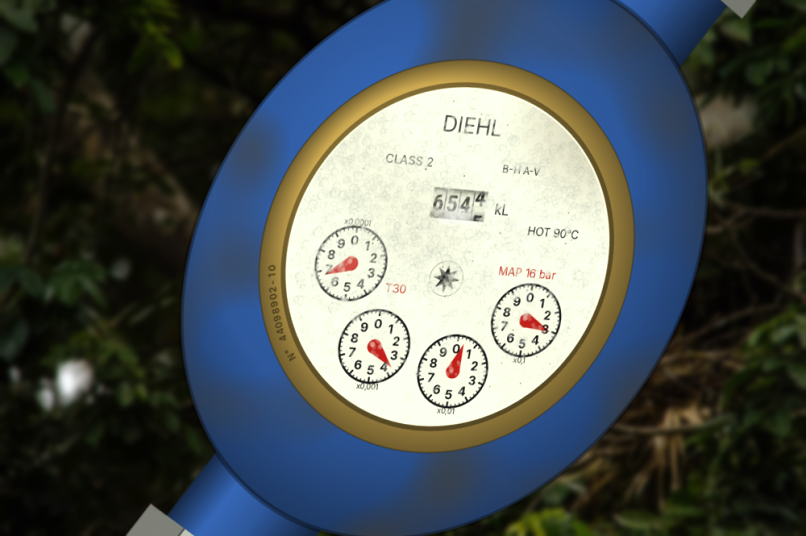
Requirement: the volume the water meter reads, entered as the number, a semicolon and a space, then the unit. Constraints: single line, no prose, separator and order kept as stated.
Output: 6544.3036; kL
